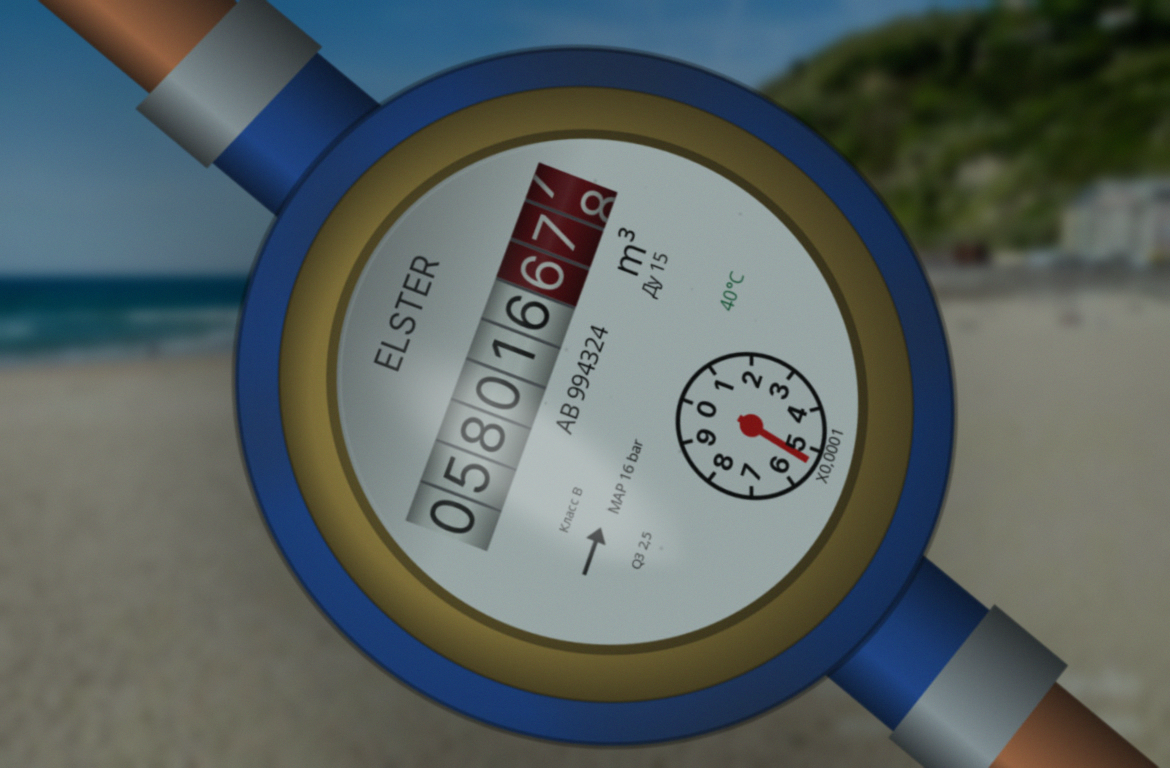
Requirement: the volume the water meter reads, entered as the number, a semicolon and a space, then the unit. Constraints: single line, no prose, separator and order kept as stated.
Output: 58016.6775; m³
